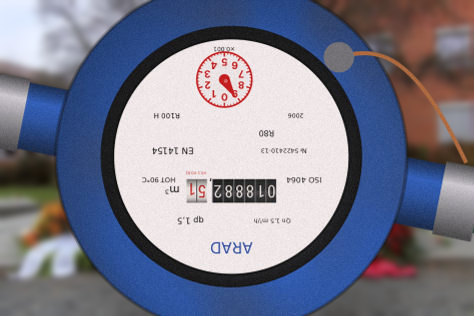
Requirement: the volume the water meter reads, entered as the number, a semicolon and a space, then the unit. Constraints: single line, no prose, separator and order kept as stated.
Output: 18882.509; m³
